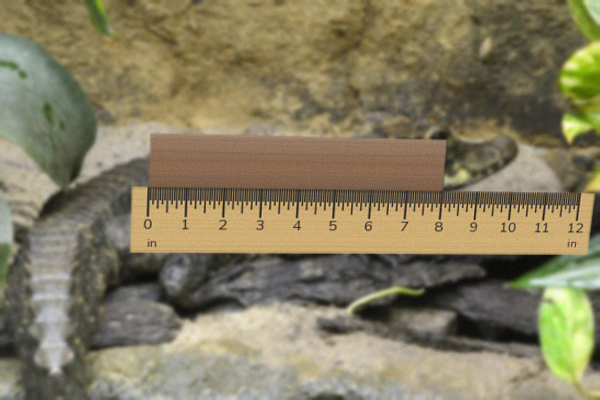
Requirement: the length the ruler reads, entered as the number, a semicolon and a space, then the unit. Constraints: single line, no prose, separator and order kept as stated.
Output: 8; in
